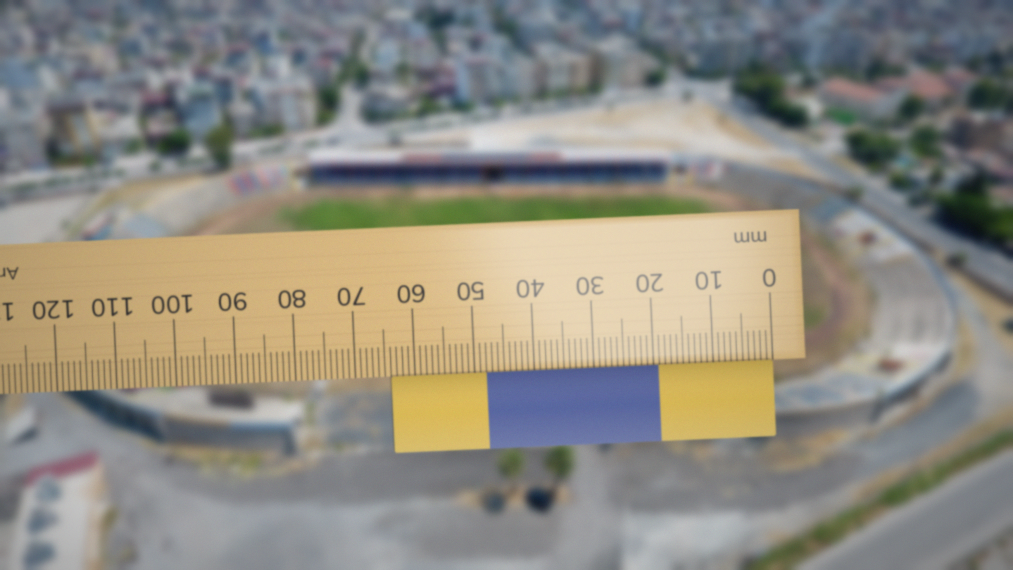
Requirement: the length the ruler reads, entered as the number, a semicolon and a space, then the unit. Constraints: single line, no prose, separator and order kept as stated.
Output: 64; mm
